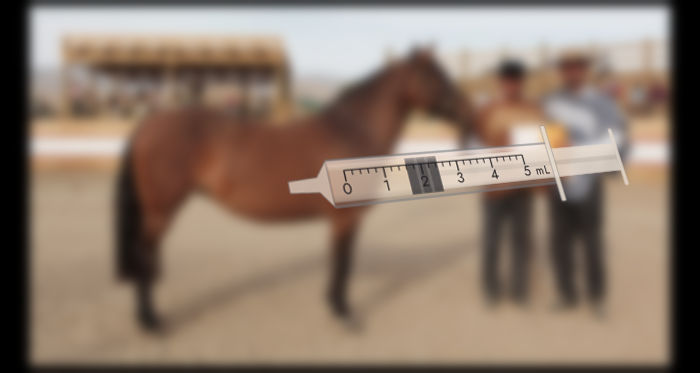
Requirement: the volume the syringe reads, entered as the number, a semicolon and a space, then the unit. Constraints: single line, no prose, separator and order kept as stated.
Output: 1.6; mL
